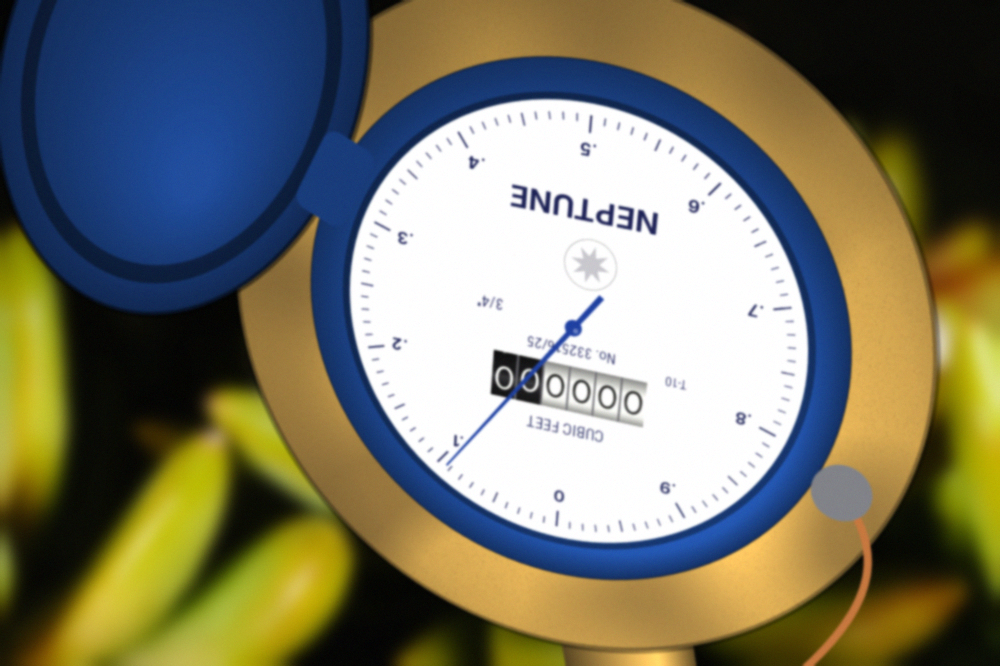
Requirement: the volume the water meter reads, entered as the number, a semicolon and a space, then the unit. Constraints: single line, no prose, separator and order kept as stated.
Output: 0.09; ft³
